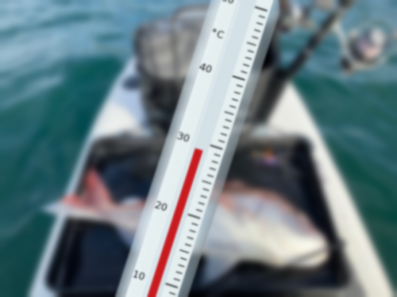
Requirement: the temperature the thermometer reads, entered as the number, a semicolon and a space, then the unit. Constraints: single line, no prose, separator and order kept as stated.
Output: 29; °C
